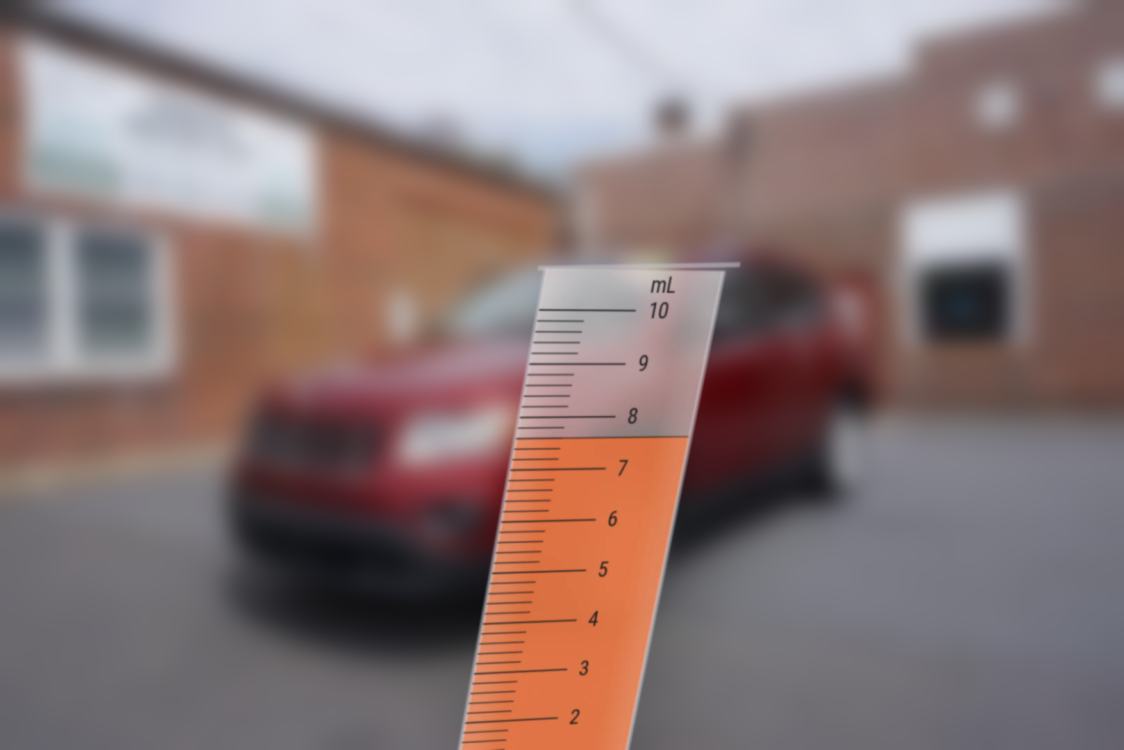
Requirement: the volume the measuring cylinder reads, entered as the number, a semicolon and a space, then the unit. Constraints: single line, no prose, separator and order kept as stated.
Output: 7.6; mL
